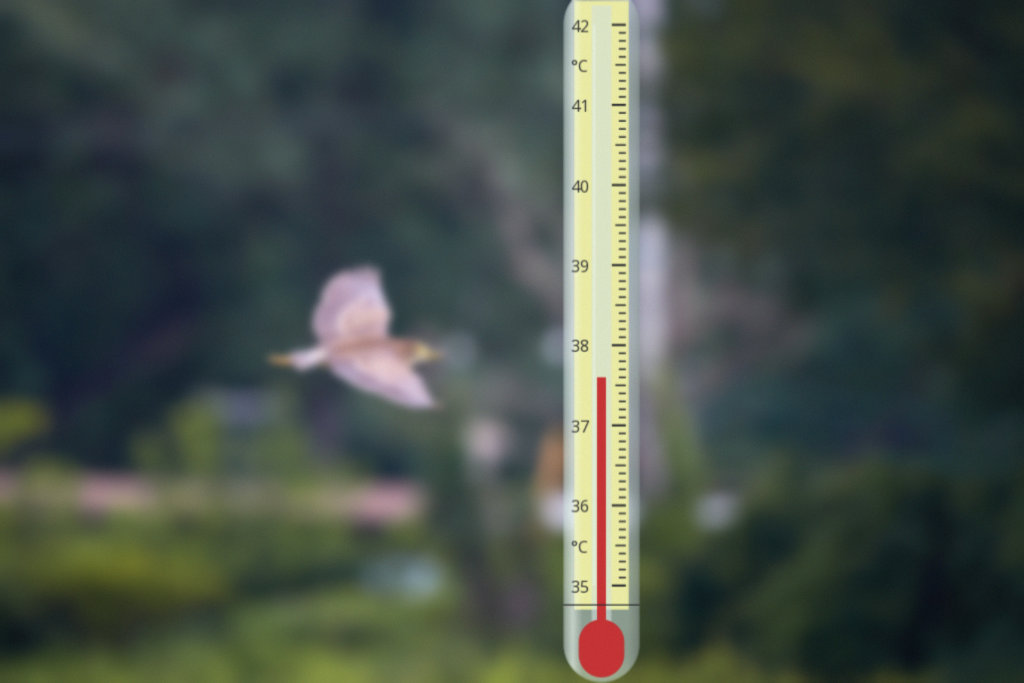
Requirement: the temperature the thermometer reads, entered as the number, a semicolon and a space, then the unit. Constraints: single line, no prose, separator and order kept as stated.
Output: 37.6; °C
